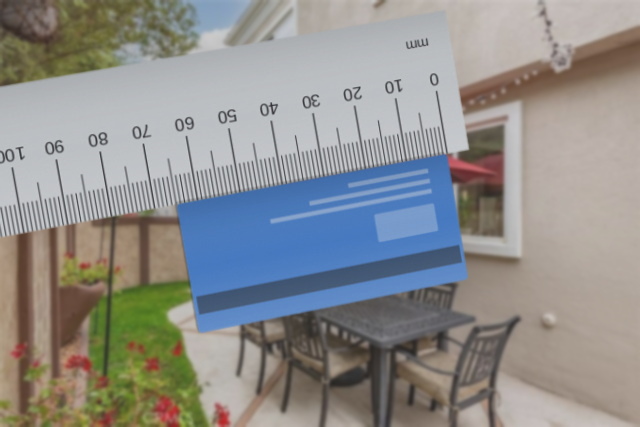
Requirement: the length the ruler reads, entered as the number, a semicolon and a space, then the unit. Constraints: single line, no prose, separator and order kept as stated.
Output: 65; mm
